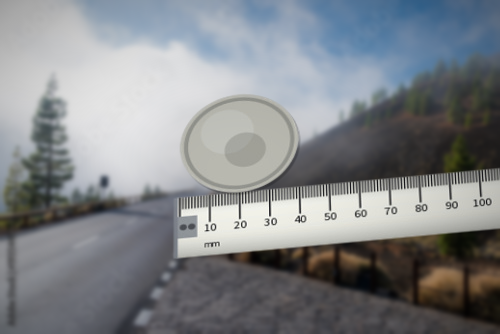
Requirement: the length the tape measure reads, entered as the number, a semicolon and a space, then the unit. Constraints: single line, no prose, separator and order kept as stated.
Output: 40; mm
